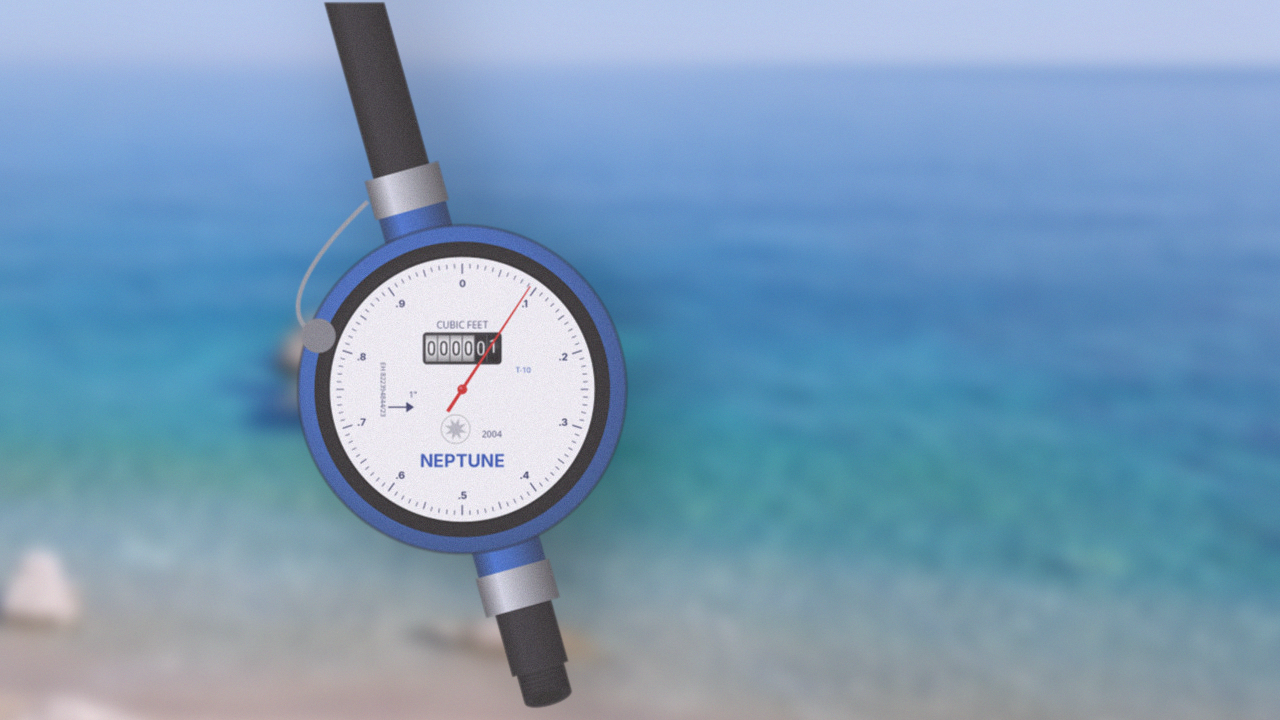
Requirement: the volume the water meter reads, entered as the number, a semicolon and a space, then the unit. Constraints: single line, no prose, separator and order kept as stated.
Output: 1.09; ft³
